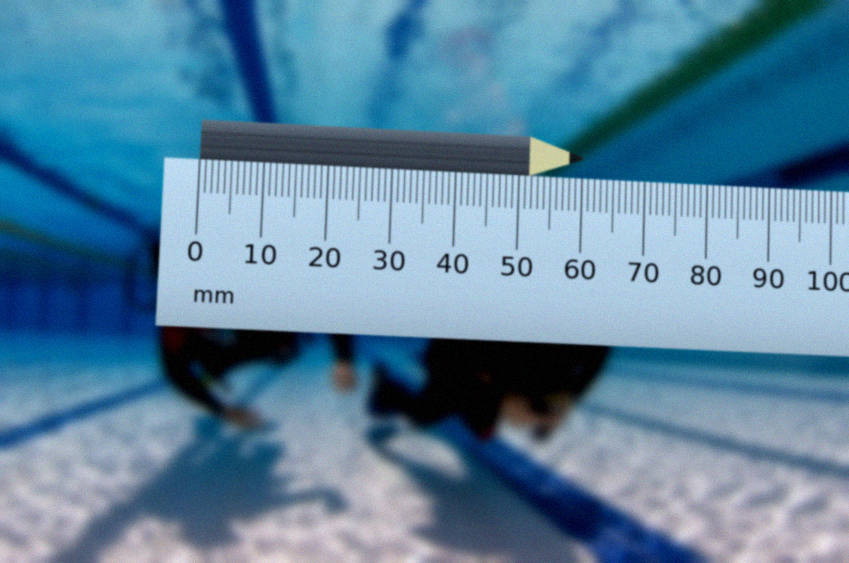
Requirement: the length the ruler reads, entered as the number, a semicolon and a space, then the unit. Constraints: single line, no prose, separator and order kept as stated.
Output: 60; mm
